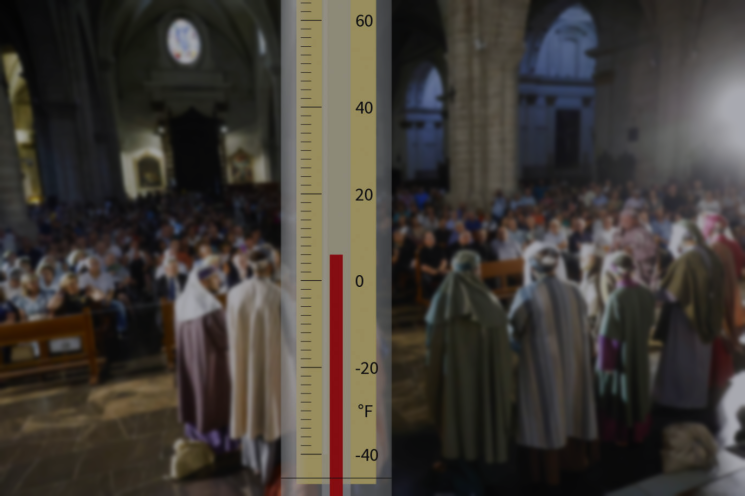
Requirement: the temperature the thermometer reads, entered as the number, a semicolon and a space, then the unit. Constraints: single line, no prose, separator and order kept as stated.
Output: 6; °F
